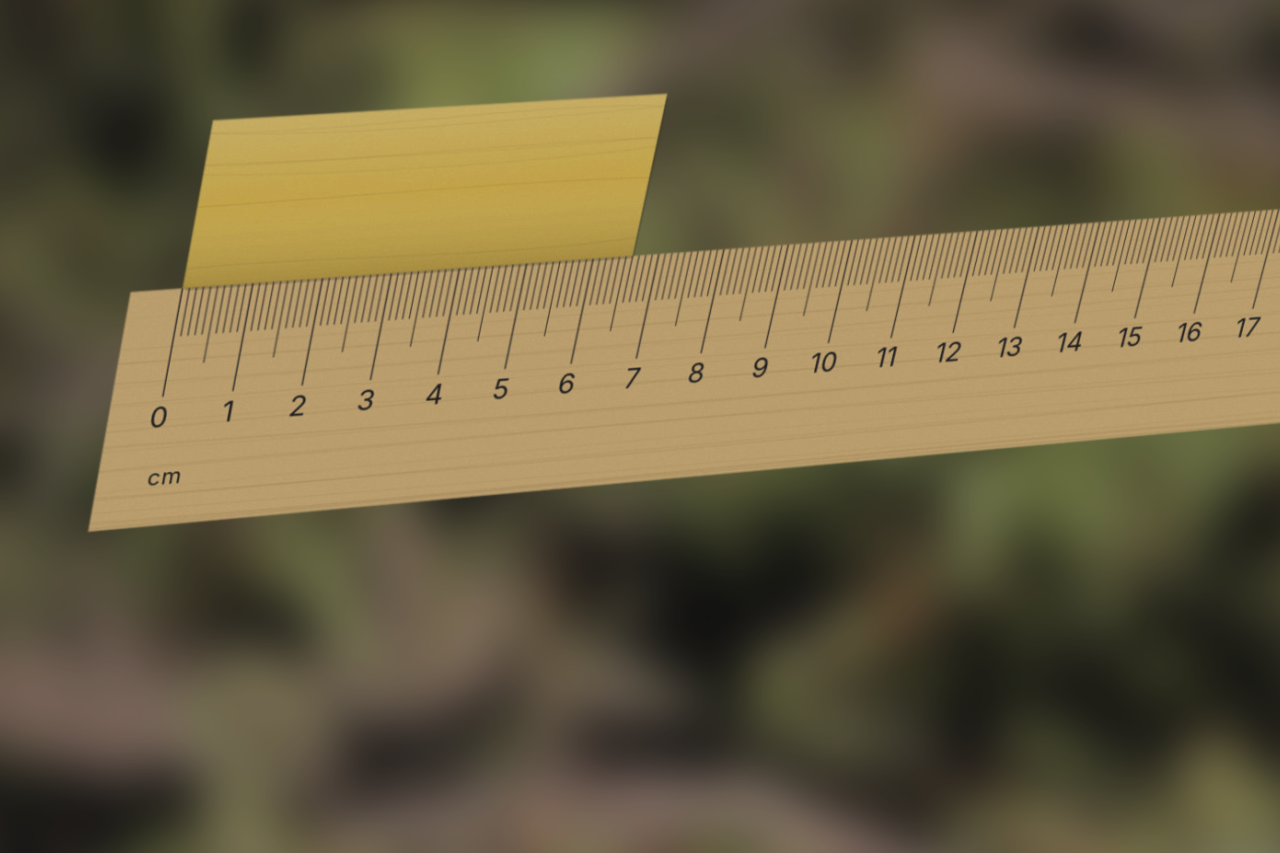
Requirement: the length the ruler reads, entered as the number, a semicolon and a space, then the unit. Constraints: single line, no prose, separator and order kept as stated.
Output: 6.6; cm
